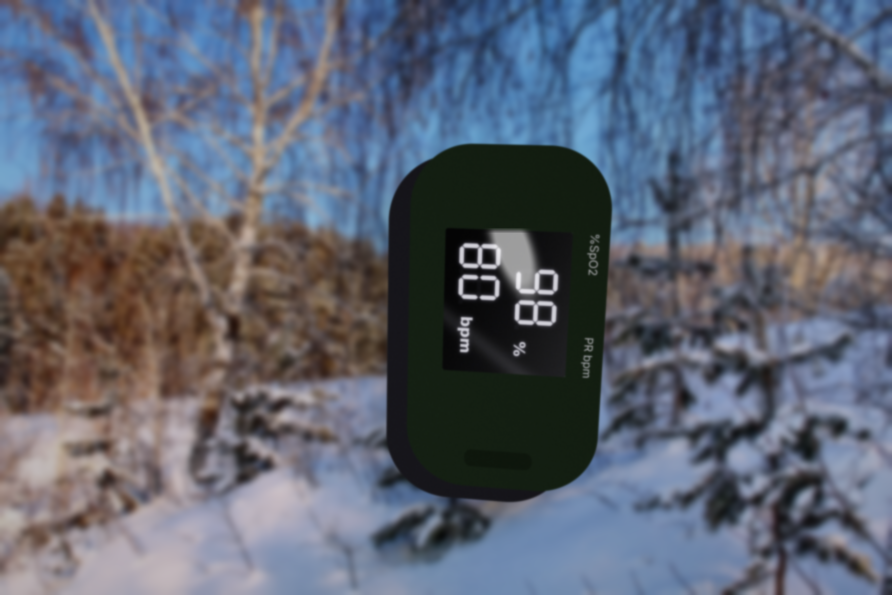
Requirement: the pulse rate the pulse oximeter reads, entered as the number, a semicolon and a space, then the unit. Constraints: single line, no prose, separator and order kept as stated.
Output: 80; bpm
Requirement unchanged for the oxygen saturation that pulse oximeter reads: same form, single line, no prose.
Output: 98; %
